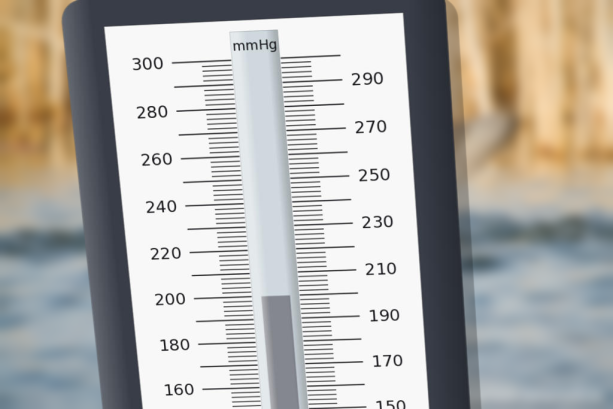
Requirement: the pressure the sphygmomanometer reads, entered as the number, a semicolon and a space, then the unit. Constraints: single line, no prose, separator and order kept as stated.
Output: 200; mmHg
